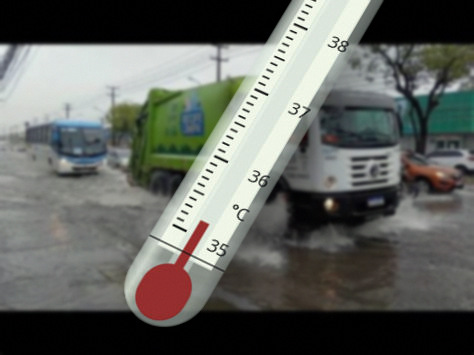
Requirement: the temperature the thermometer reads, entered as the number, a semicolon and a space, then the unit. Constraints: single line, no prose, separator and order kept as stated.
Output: 35.2; °C
